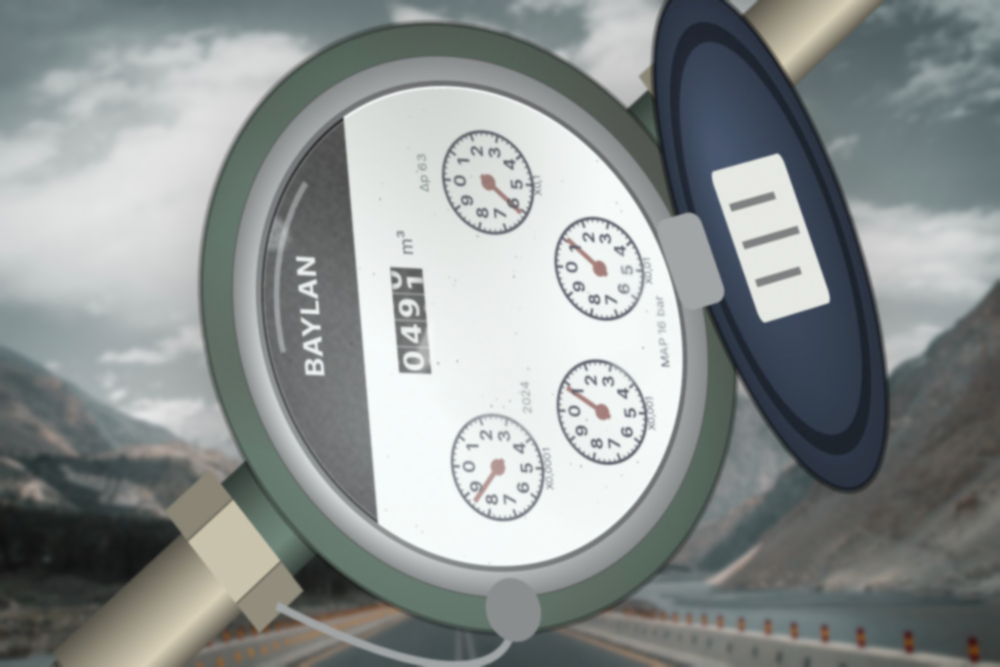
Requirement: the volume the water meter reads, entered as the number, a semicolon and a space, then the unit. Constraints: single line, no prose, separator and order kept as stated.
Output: 490.6108; m³
